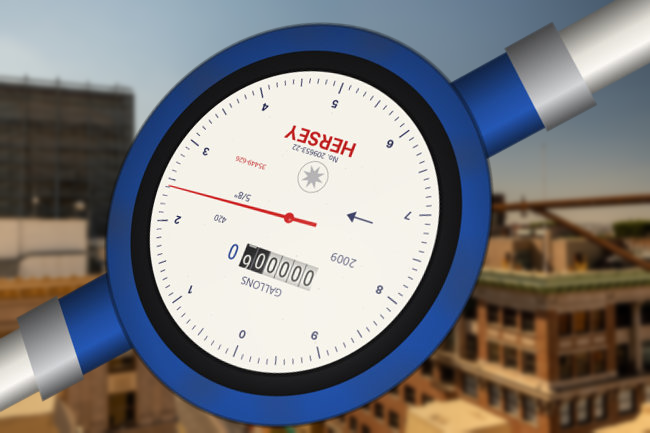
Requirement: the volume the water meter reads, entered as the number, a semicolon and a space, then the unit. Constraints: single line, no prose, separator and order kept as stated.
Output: 62.4; gal
